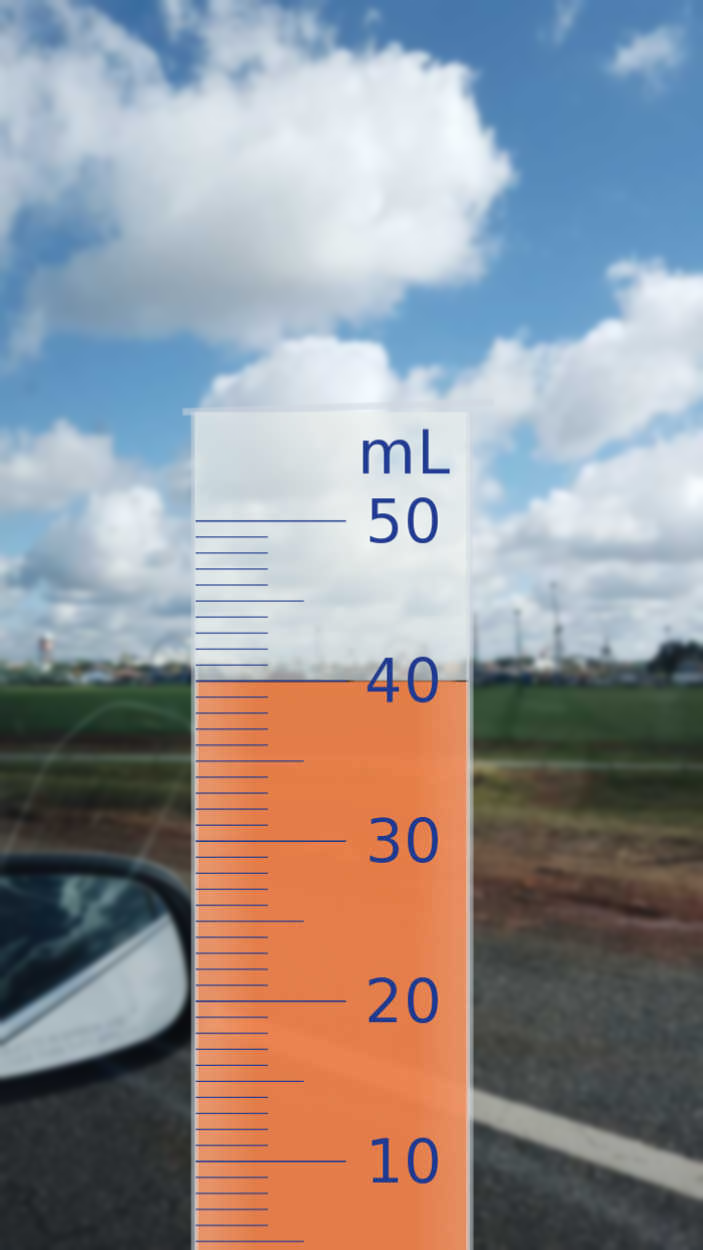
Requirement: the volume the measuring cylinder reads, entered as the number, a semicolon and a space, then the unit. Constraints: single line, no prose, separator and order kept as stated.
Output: 40; mL
